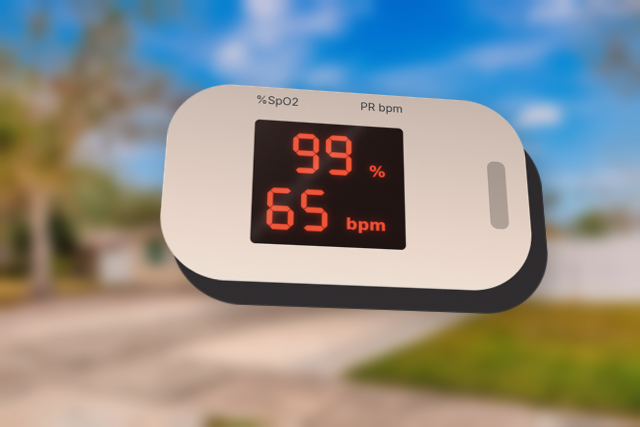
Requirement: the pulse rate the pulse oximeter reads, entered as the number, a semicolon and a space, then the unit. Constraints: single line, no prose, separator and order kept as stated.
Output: 65; bpm
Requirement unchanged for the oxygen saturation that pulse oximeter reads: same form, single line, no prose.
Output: 99; %
